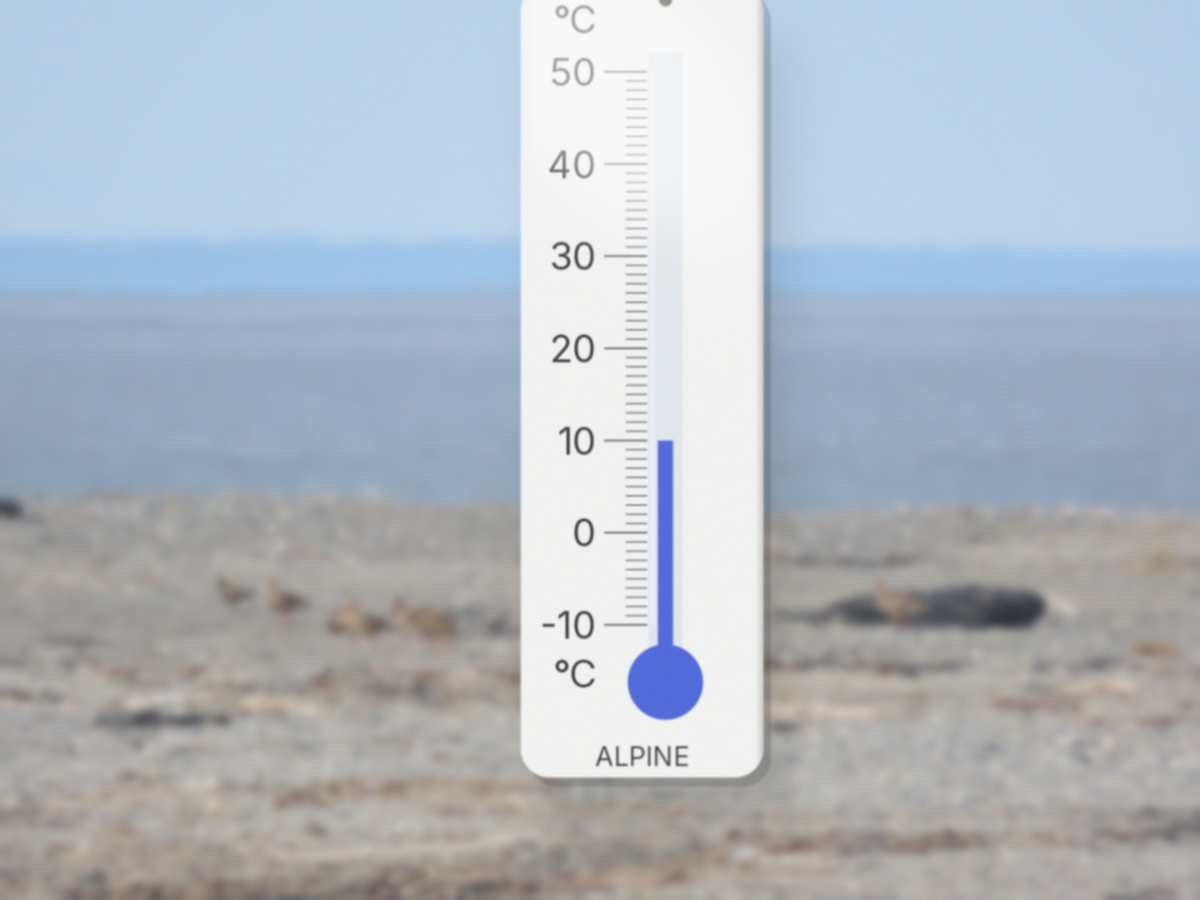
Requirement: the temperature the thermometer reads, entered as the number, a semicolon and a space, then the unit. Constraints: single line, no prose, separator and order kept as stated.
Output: 10; °C
